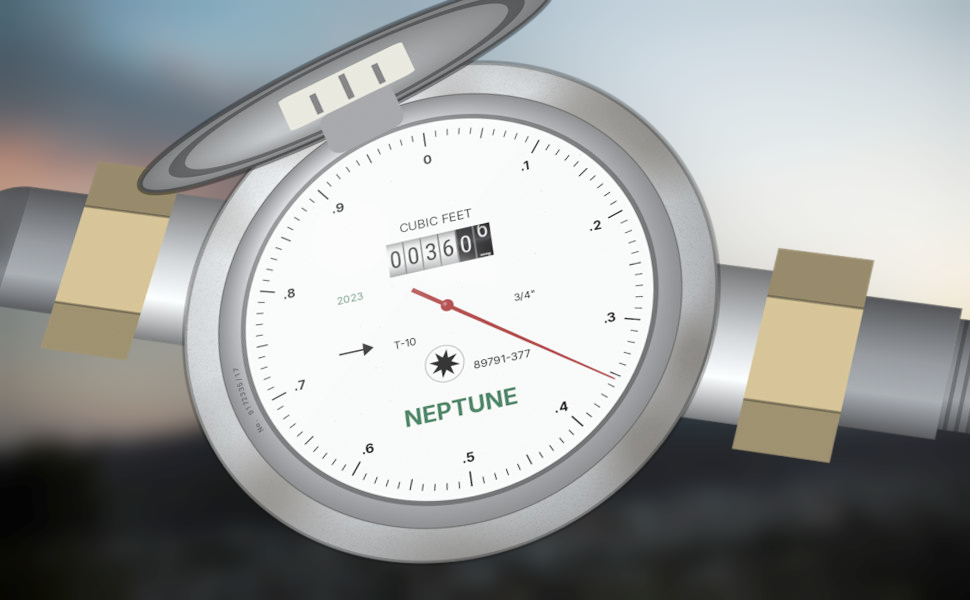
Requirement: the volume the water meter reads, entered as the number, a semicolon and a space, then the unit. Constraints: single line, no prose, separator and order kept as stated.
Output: 3606.35; ft³
